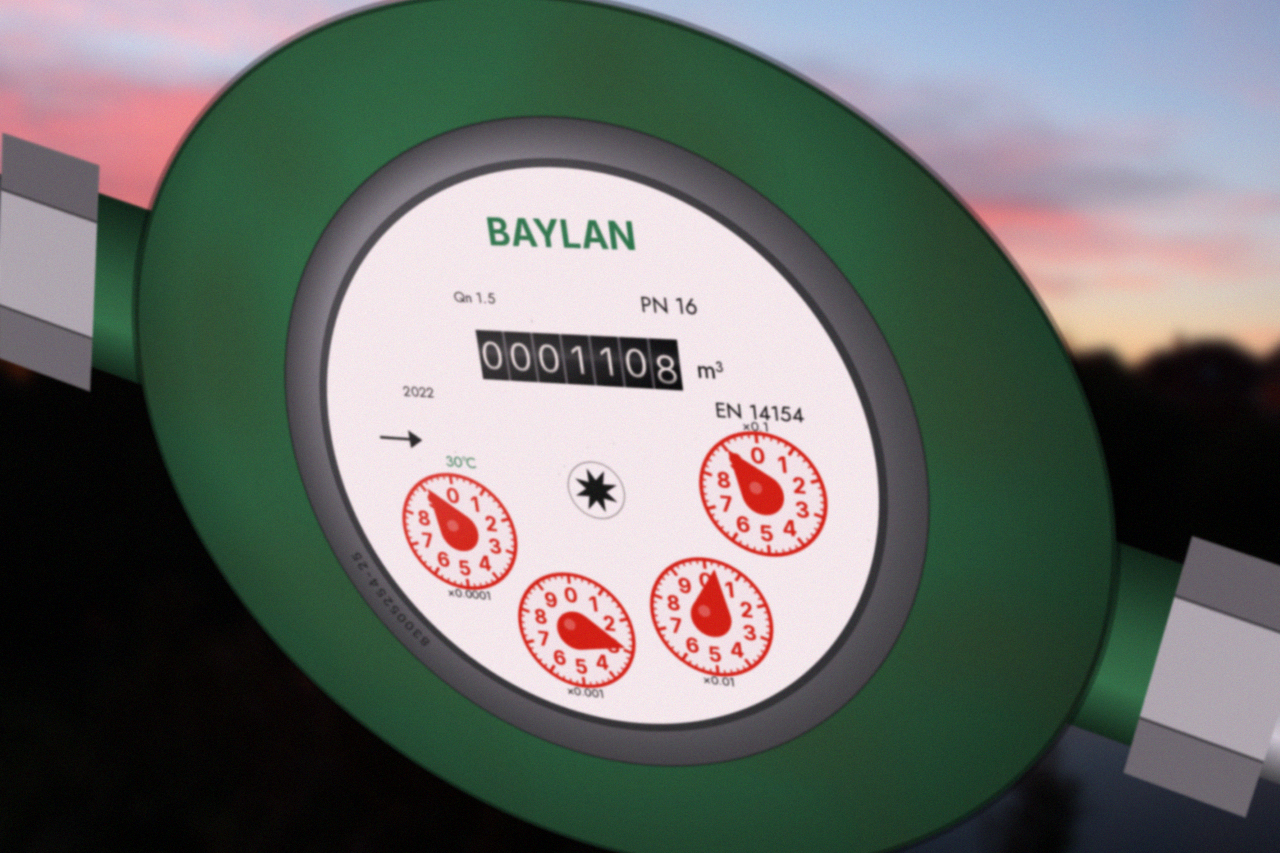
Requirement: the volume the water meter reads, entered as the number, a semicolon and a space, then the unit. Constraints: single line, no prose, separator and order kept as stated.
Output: 1107.9029; m³
